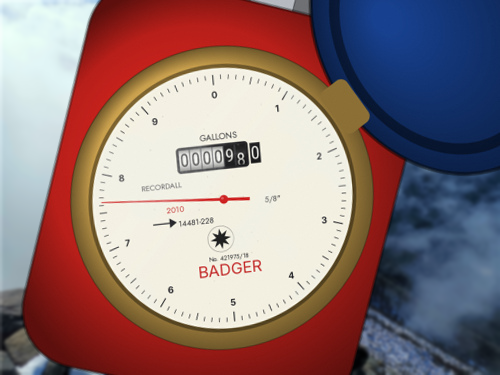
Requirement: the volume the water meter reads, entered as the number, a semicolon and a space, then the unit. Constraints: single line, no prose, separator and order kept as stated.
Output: 977.6; gal
